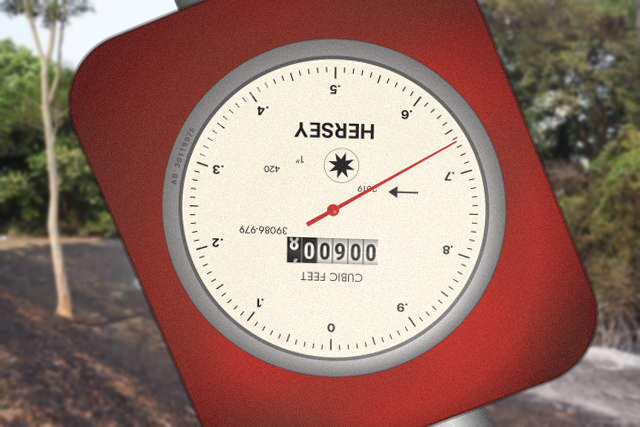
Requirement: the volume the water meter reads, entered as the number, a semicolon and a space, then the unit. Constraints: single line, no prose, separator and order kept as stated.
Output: 6007.66; ft³
